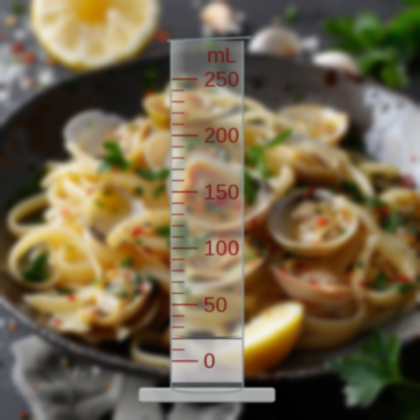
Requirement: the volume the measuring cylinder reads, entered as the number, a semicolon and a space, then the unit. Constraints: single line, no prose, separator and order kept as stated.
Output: 20; mL
